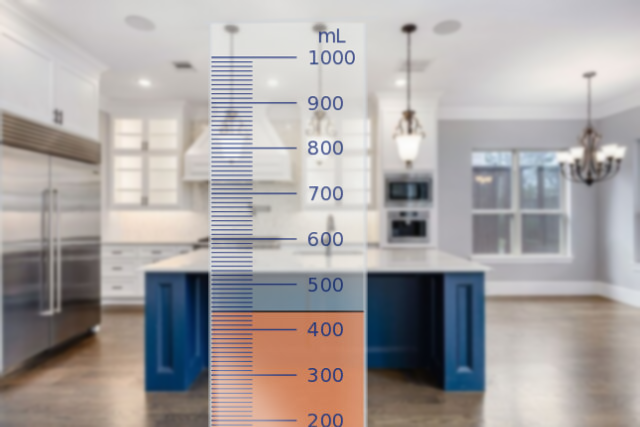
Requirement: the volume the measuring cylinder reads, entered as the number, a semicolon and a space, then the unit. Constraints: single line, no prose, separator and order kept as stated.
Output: 440; mL
